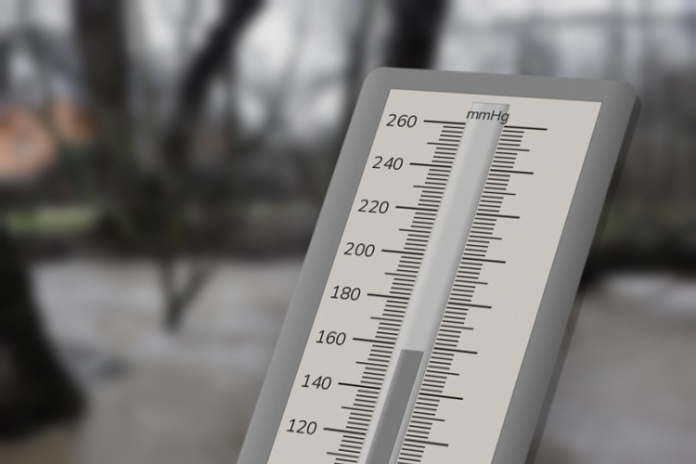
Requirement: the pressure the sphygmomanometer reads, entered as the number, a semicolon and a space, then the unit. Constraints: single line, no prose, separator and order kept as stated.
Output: 158; mmHg
